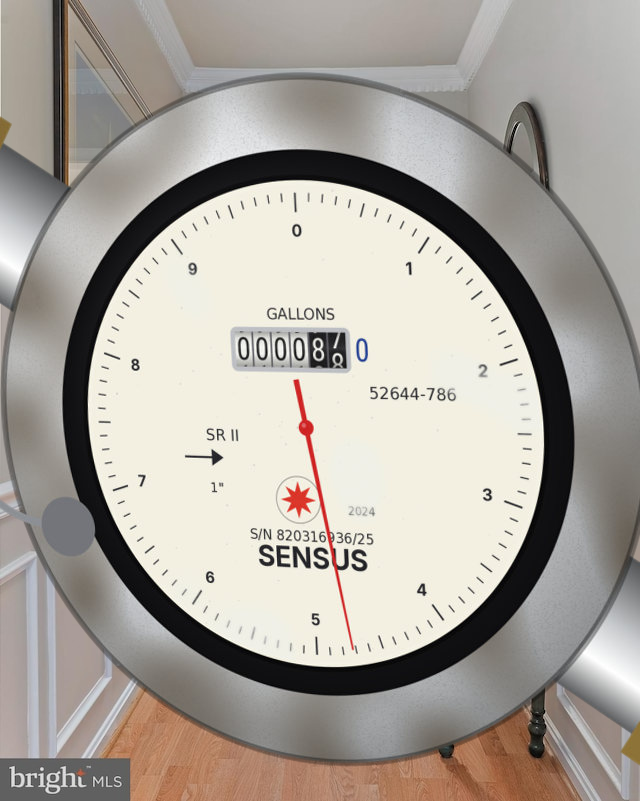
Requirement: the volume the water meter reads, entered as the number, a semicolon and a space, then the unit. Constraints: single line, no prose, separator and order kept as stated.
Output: 874.7; gal
